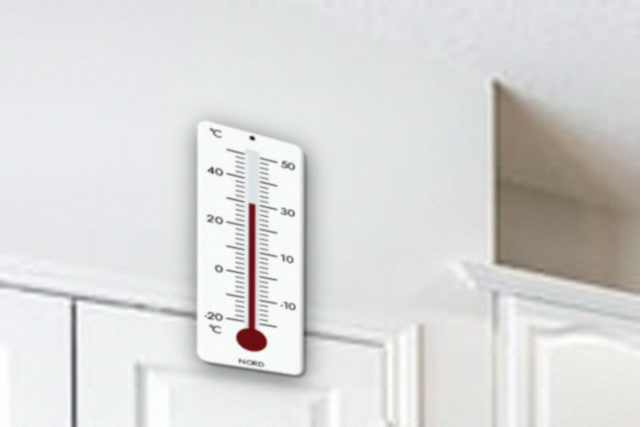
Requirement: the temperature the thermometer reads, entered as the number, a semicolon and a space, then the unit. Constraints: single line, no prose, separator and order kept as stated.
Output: 30; °C
